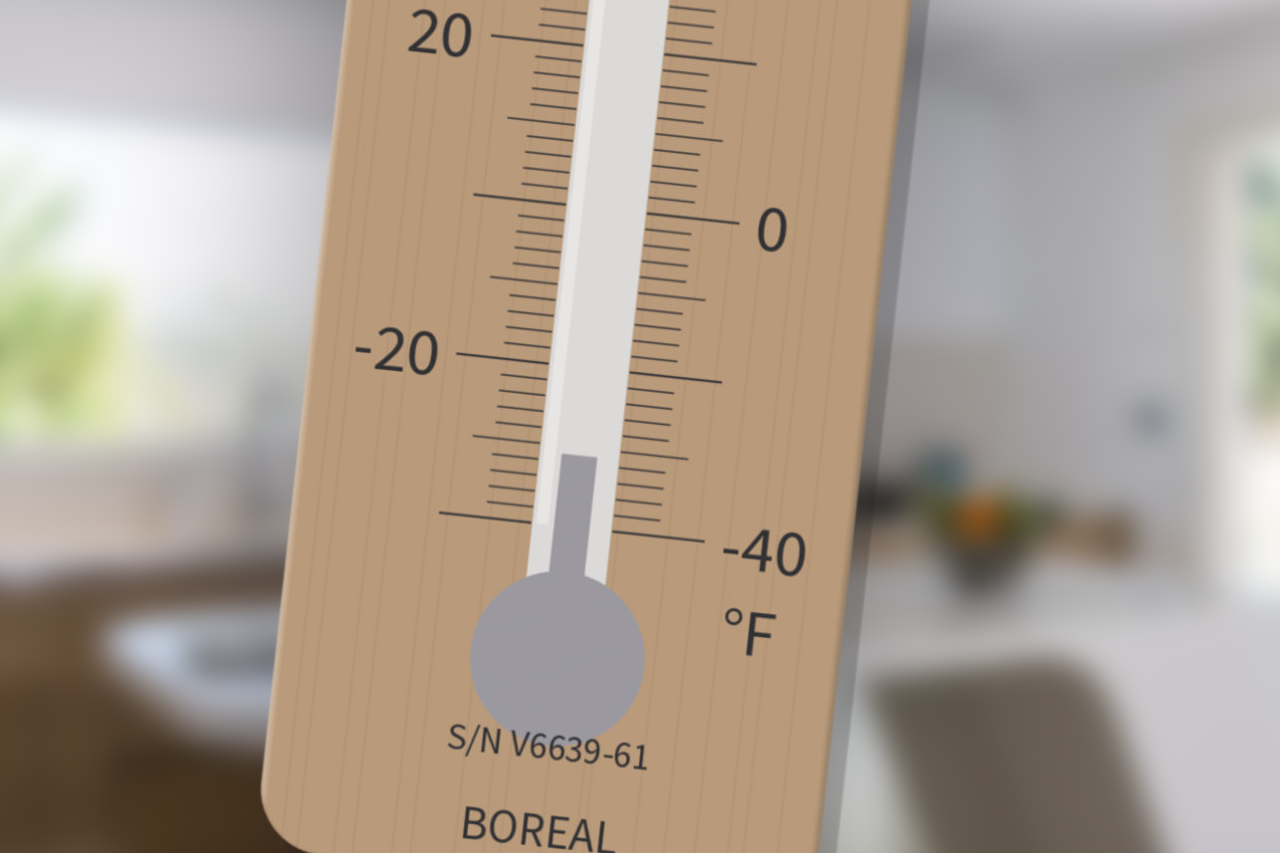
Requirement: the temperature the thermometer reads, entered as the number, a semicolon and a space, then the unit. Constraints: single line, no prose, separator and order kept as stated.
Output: -31; °F
